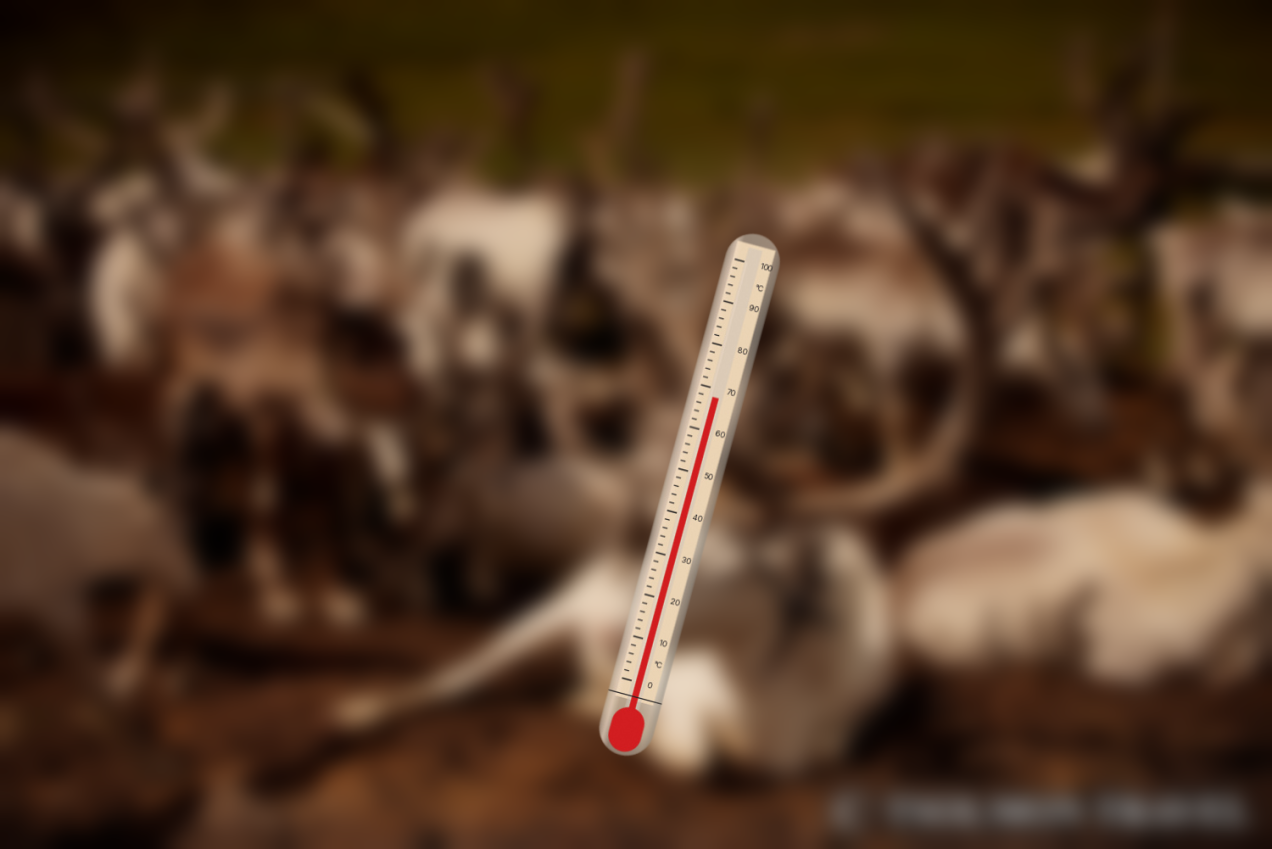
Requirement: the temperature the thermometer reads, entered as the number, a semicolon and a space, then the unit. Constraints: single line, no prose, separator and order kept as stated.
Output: 68; °C
